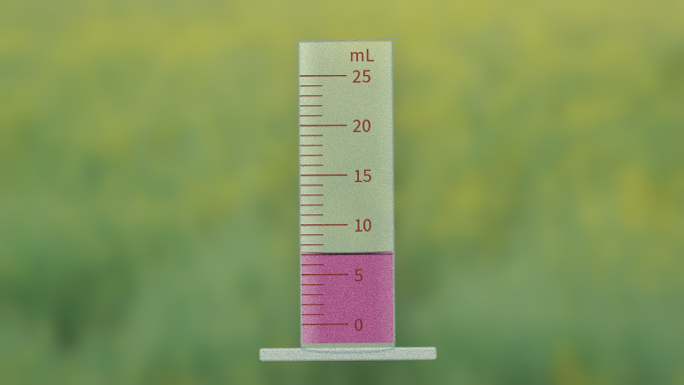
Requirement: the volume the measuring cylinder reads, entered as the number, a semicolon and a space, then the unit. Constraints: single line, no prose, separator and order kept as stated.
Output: 7; mL
